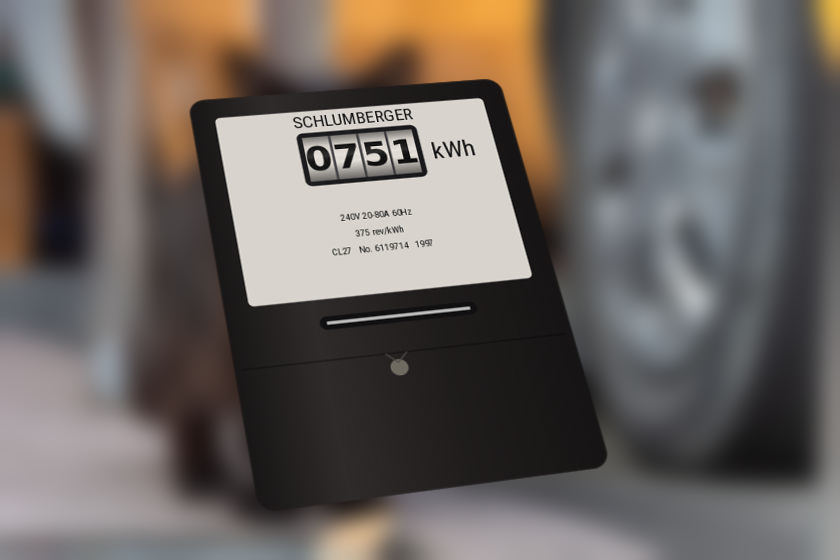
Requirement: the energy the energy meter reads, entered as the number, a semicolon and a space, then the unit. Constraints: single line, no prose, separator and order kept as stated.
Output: 751; kWh
